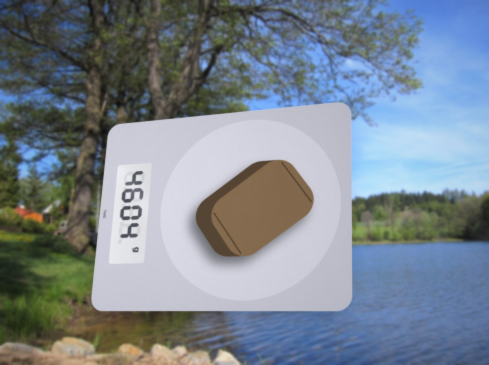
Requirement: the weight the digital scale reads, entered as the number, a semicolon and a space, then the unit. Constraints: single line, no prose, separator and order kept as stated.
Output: 4604; g
